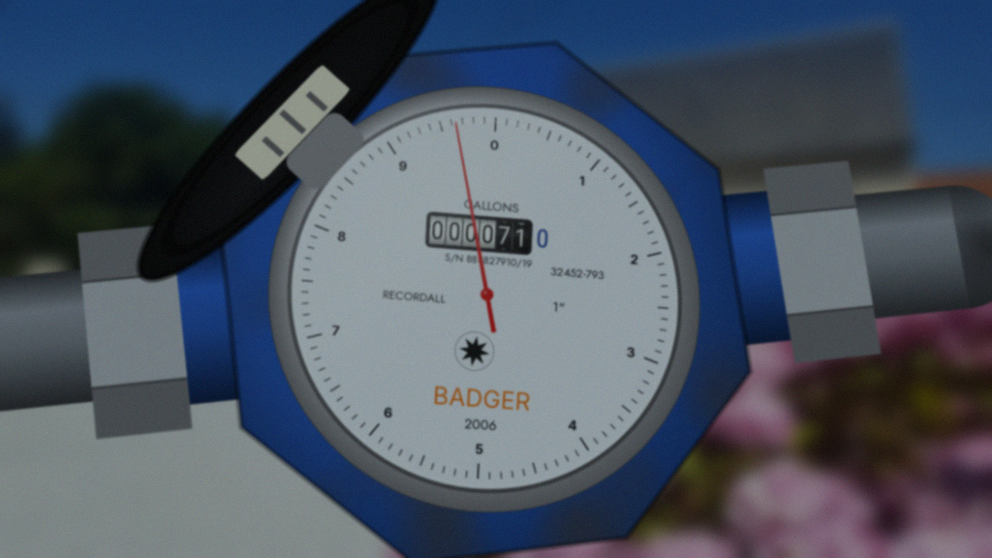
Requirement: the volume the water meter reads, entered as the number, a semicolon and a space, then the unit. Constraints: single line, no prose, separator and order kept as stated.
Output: 709.6; gal
